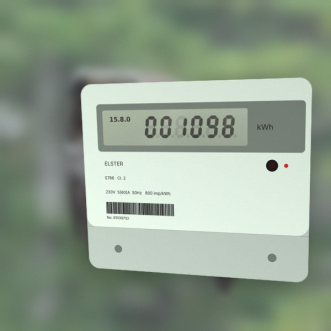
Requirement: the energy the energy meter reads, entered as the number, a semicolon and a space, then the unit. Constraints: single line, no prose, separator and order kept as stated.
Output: 1098; kWh
